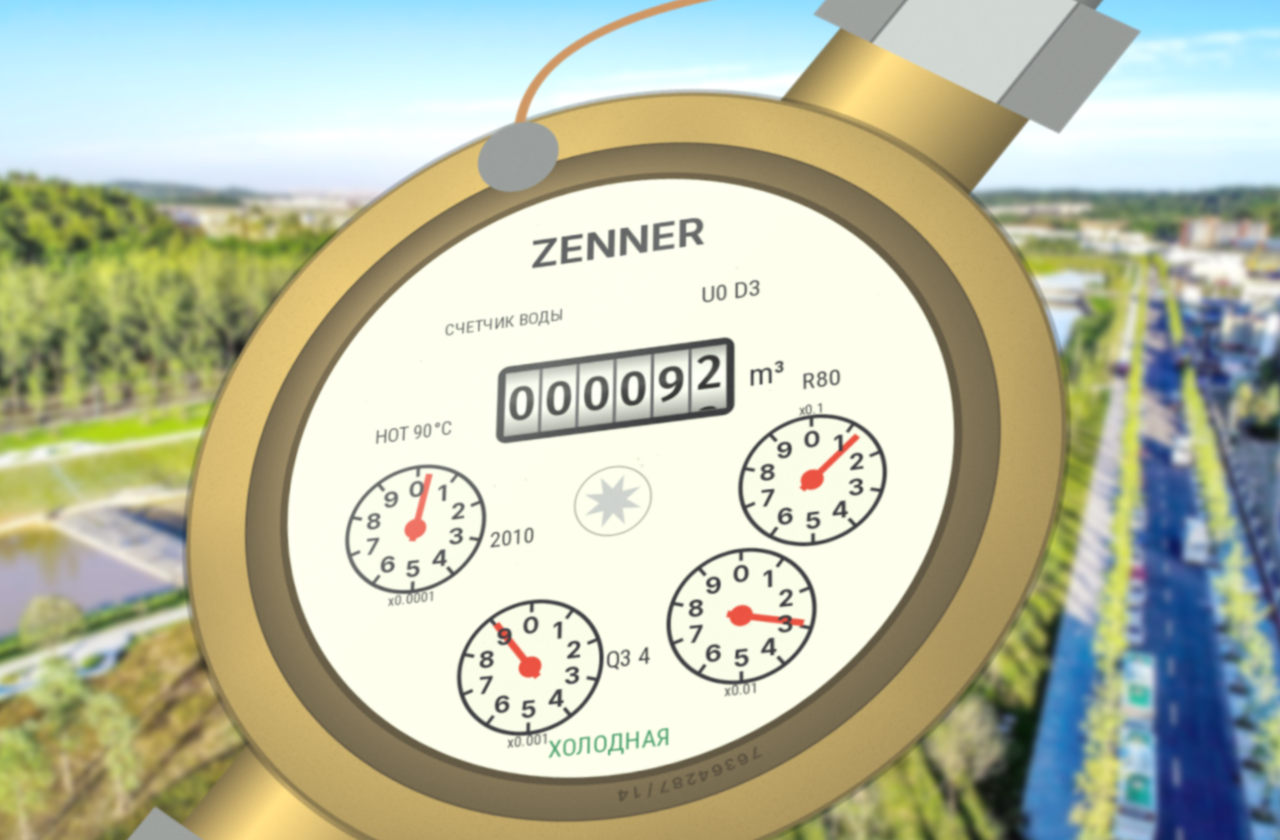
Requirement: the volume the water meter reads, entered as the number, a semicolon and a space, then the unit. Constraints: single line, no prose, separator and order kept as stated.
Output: 92.1290; m³
